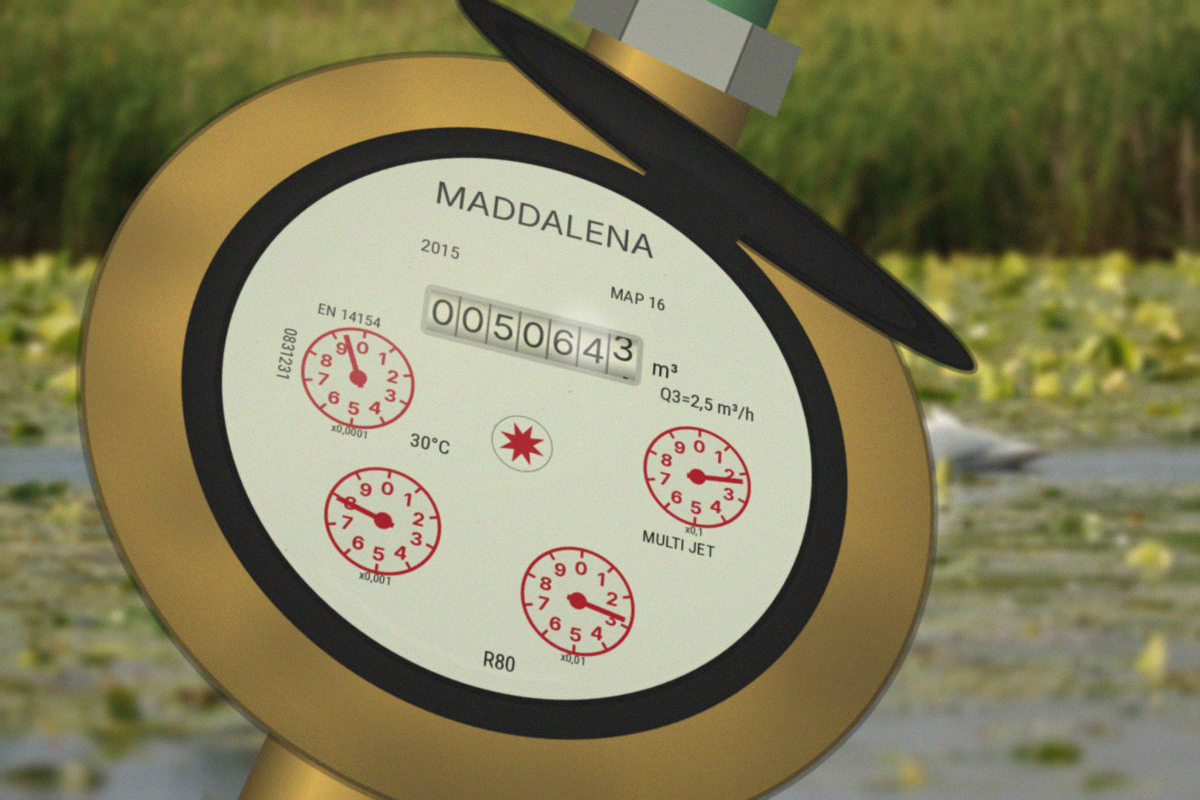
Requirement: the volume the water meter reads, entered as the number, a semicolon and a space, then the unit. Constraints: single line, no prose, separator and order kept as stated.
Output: 50643.2279; m³
